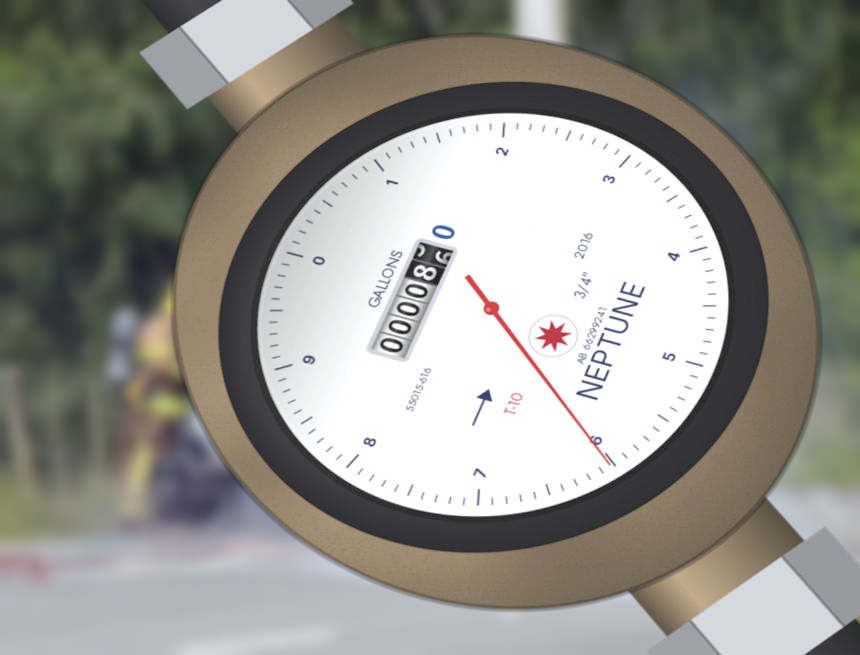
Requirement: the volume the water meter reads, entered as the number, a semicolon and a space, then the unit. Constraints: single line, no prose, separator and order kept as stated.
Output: 856.0; gal
